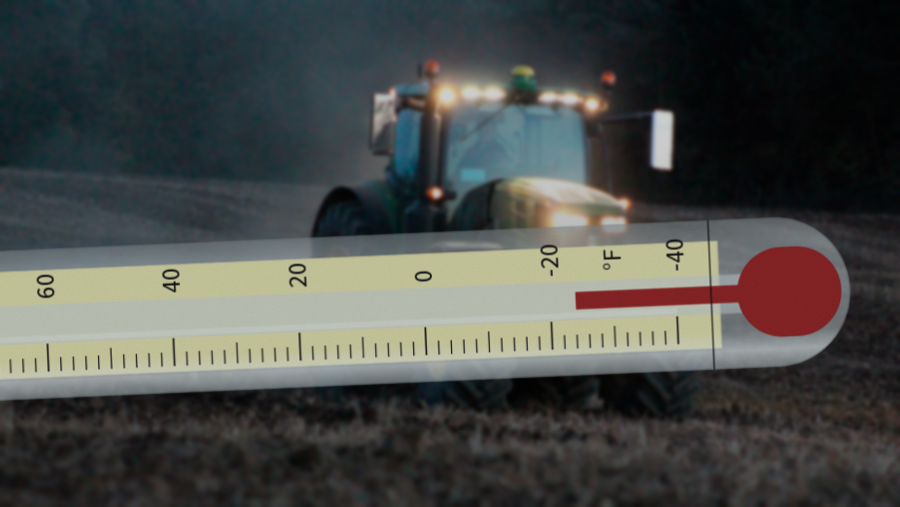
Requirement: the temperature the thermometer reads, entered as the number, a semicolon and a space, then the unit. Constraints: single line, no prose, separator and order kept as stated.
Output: -24; °F
